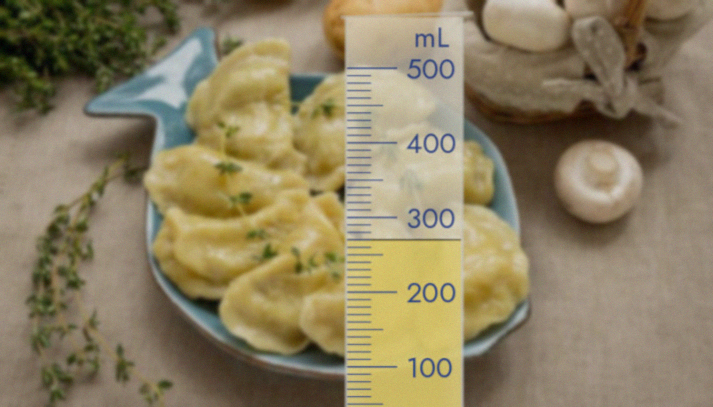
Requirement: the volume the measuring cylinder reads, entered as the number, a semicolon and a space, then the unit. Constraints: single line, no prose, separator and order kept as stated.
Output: 270; mL
